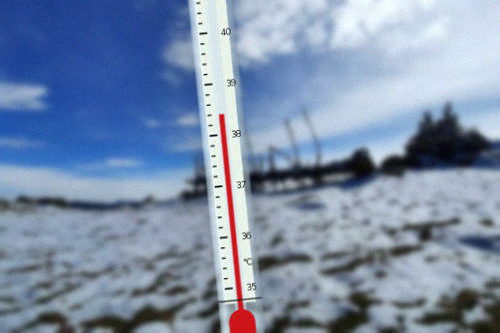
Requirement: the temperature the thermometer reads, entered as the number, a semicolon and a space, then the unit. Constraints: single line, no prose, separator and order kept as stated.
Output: 38.4; °C
